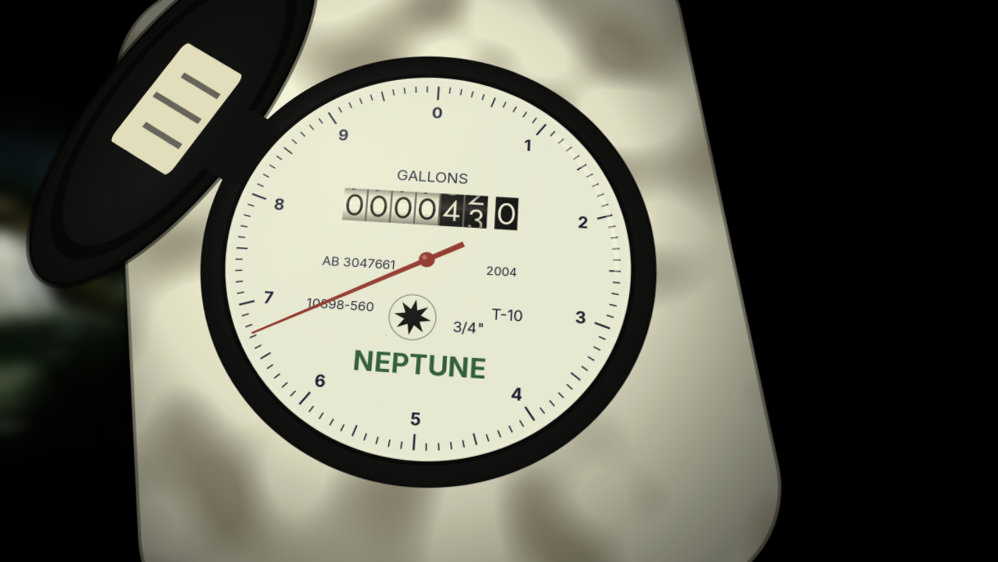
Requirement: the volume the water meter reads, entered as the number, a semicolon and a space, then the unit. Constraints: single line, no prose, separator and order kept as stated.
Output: 426.7; gal
